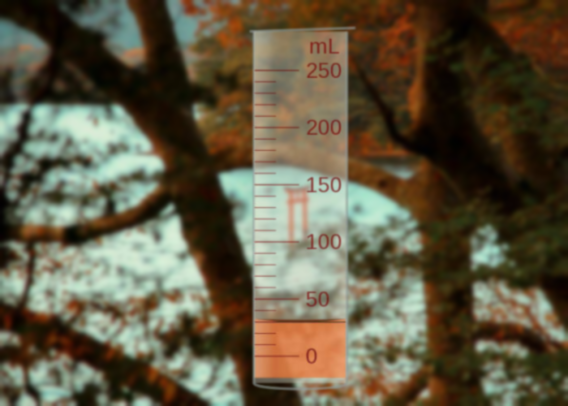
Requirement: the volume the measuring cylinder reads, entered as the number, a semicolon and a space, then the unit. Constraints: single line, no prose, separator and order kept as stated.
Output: 30; mL
